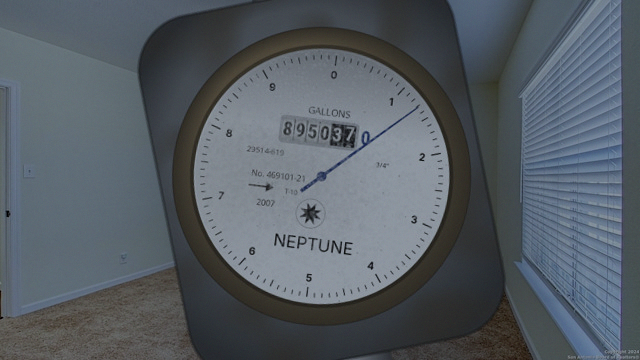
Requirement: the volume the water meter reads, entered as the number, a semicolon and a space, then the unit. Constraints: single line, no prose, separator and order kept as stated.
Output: 8950371.3; gal
